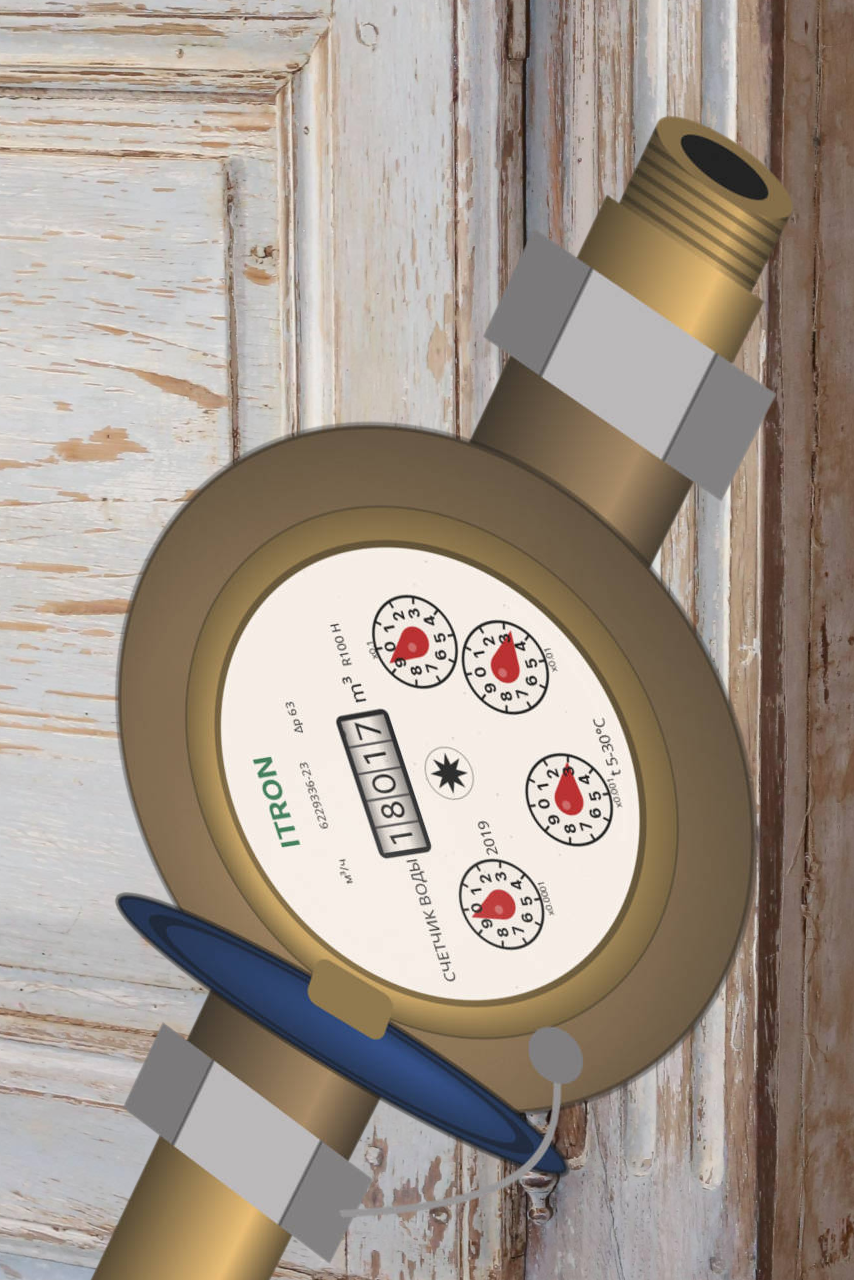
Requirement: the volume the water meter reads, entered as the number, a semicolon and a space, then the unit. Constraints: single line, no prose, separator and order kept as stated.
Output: 18016.9329; m³
